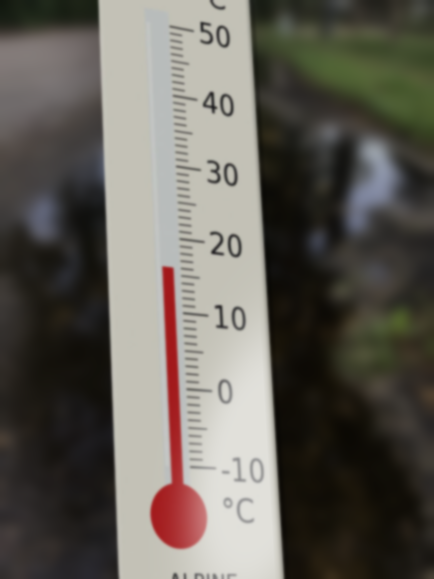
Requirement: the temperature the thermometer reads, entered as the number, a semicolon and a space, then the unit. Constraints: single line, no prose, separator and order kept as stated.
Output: 16; °C
